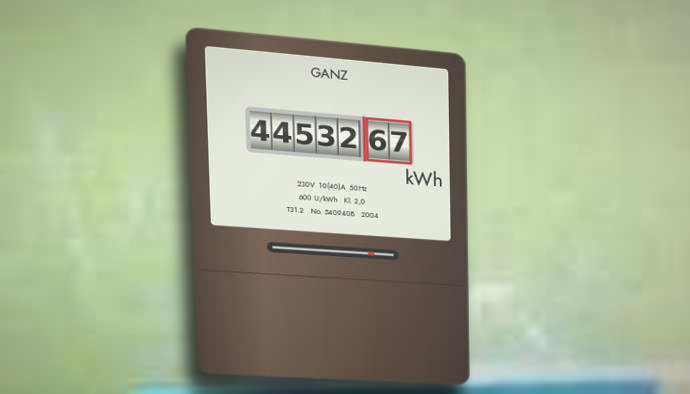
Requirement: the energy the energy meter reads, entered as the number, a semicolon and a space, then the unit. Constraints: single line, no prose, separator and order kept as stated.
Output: 44532.67; kWh
